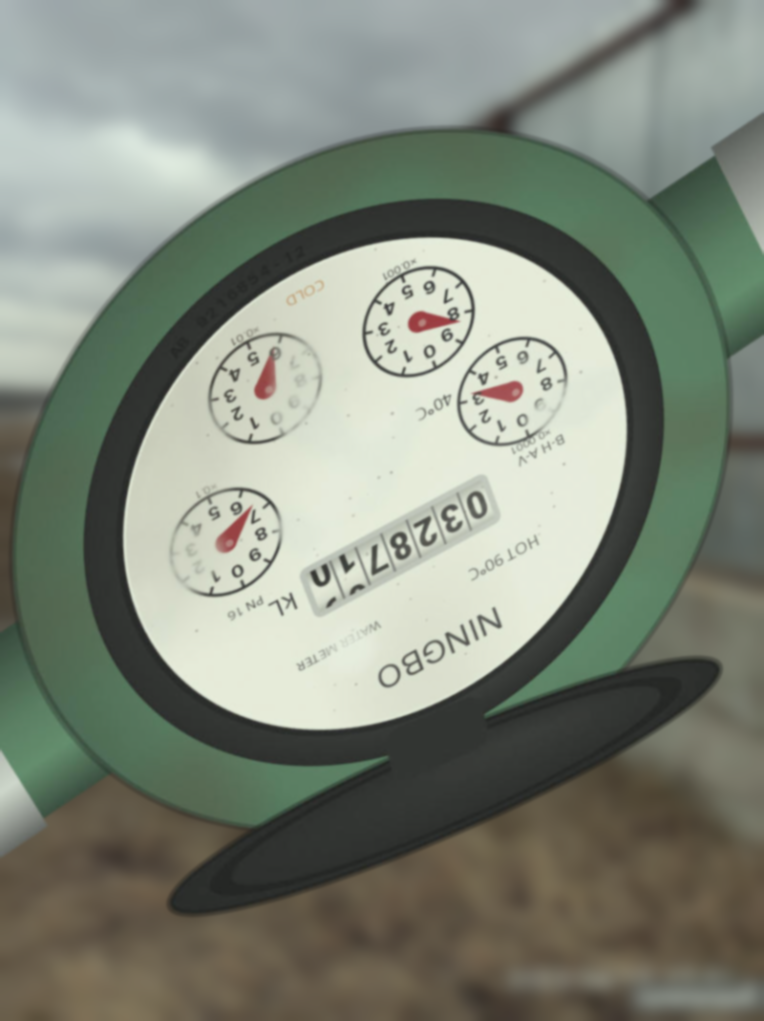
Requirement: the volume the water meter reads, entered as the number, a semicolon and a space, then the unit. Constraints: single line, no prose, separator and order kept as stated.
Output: 328709.6583; kL
